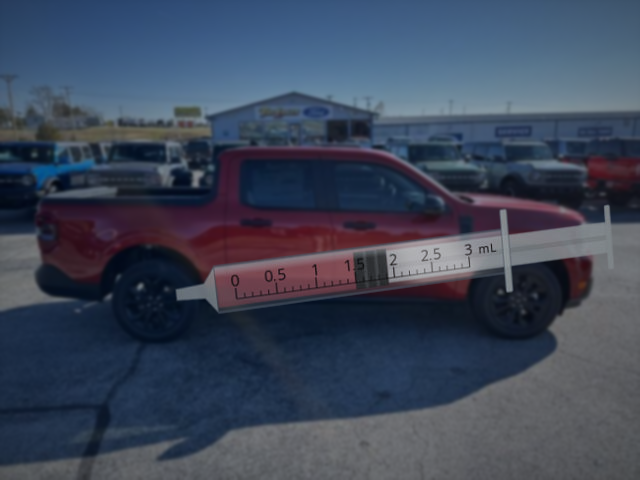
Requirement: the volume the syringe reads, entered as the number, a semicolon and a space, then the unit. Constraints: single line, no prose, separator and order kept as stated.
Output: 1.5; mL
